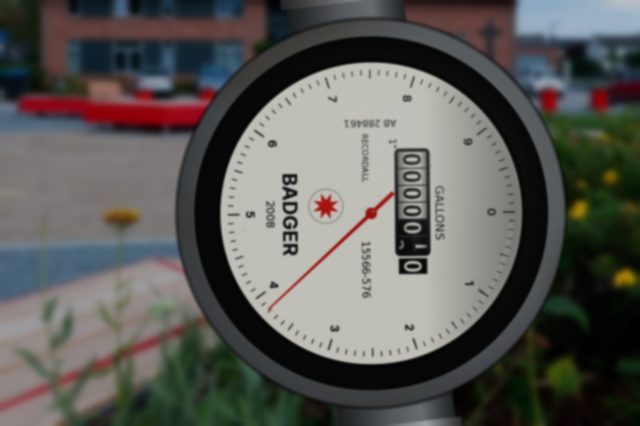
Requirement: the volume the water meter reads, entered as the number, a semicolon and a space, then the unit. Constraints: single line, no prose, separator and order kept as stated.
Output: 13.8; gal
